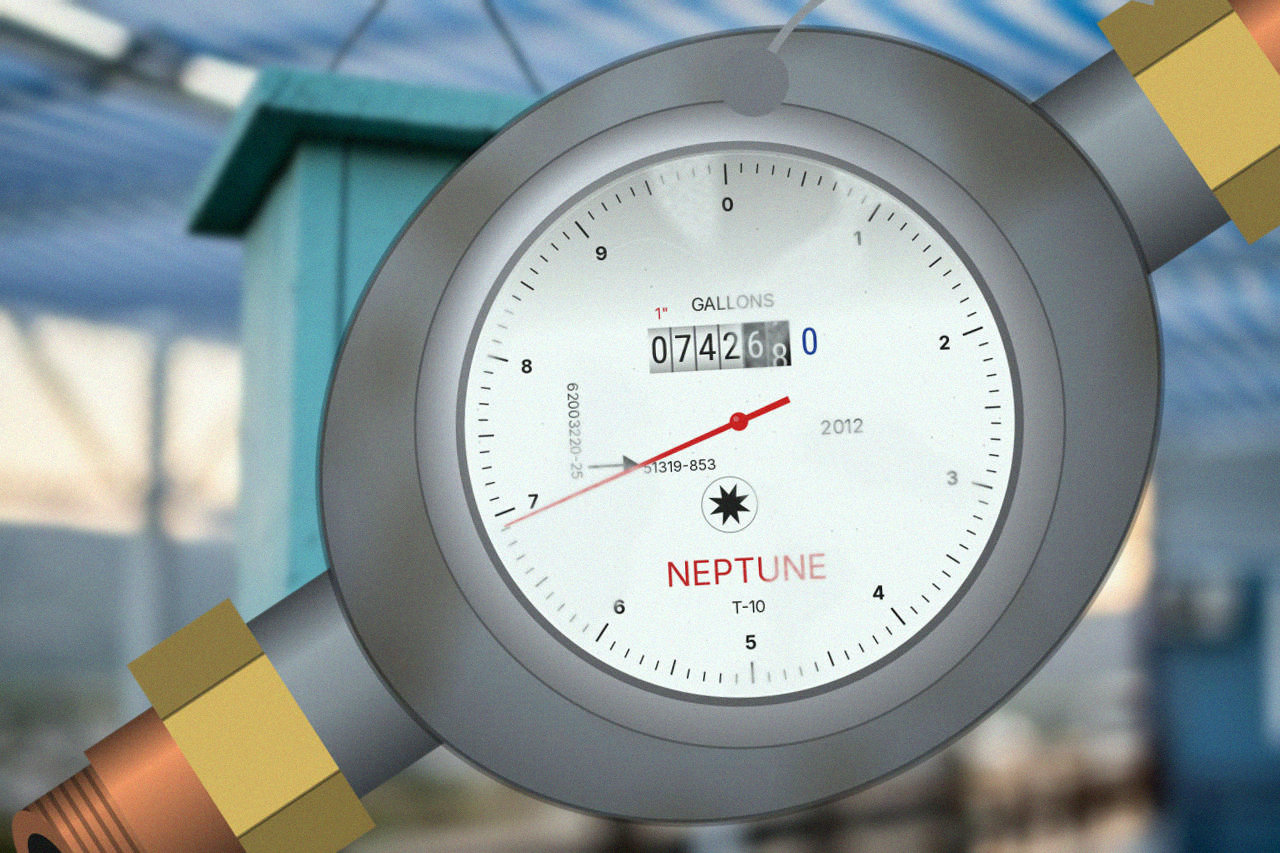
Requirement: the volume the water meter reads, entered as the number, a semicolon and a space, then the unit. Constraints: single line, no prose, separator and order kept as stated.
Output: 742676.9; gal
